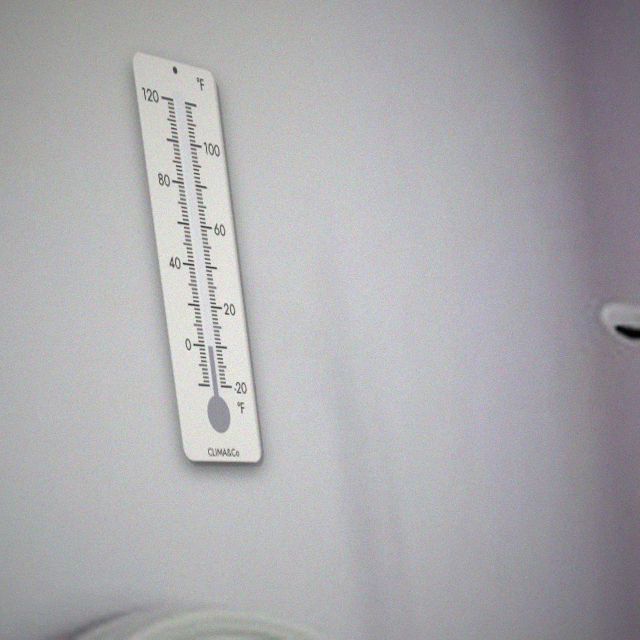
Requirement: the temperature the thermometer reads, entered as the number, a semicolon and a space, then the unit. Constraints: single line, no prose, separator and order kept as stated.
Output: 0; °F
